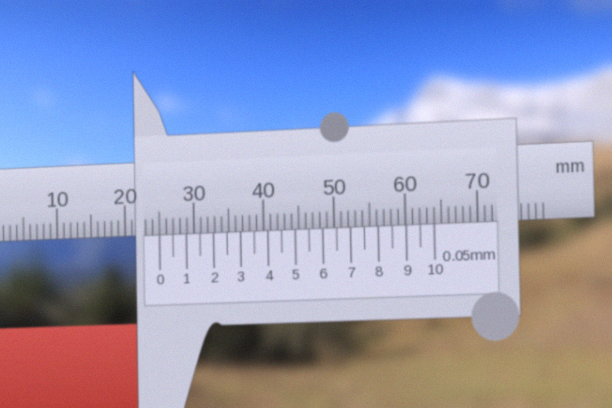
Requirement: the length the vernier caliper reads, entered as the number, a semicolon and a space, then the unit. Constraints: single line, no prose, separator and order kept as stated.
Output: 25.0; mm
